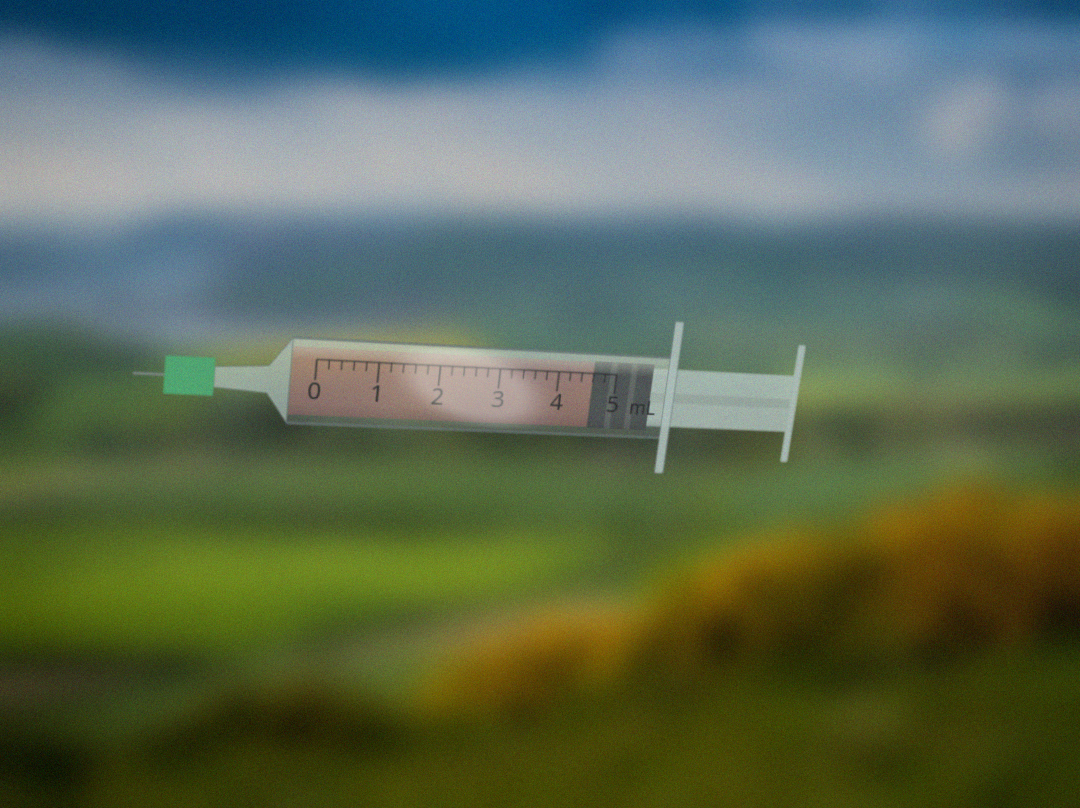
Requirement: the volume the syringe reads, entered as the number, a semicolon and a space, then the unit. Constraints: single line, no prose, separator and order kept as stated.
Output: 4.6; mL
